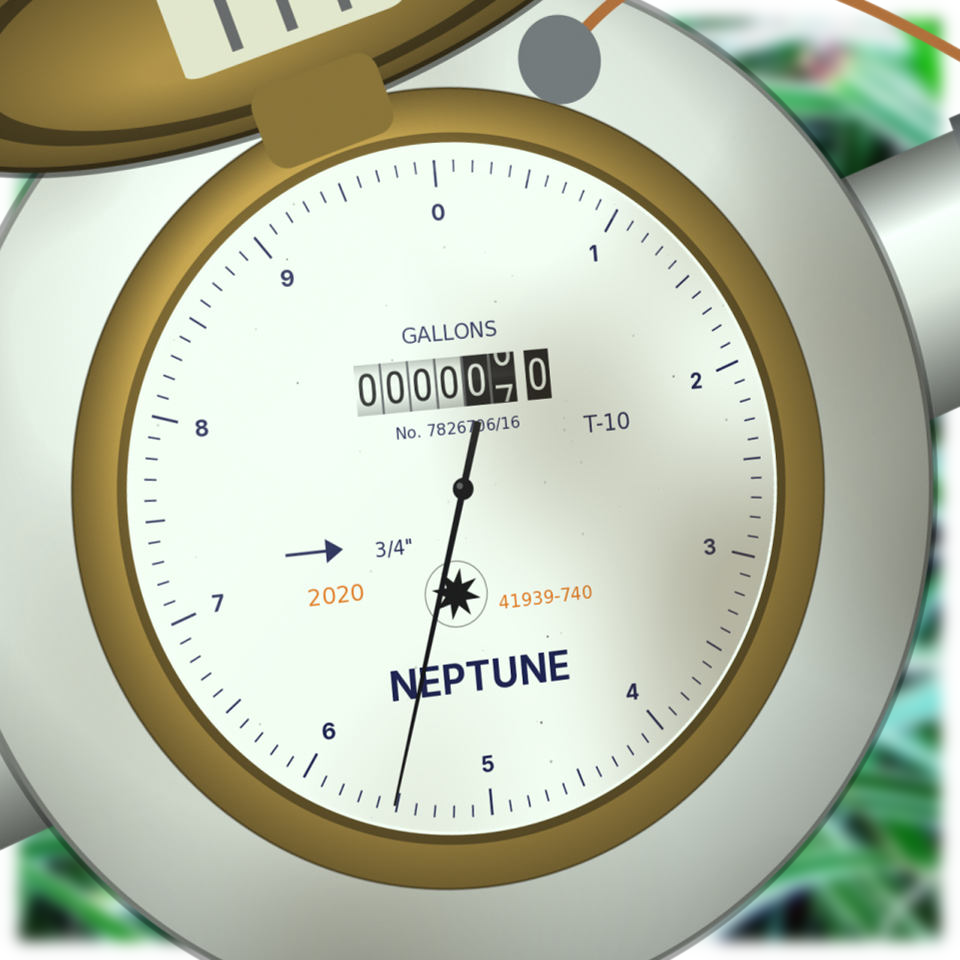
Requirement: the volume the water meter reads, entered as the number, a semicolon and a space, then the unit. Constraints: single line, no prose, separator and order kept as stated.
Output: 65.5; gal
